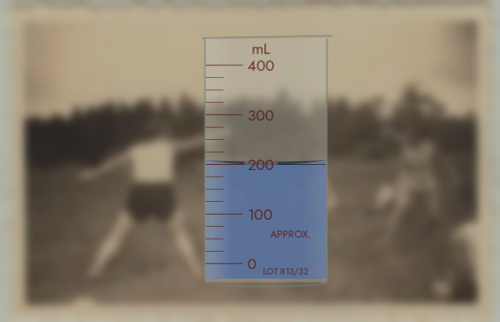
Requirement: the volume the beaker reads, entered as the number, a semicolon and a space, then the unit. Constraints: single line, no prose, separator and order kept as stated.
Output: 200; mL
